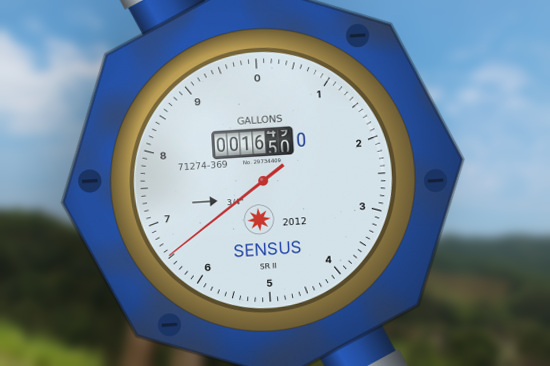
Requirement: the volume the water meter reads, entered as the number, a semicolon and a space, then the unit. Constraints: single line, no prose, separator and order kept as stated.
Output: 16496.5; gal
